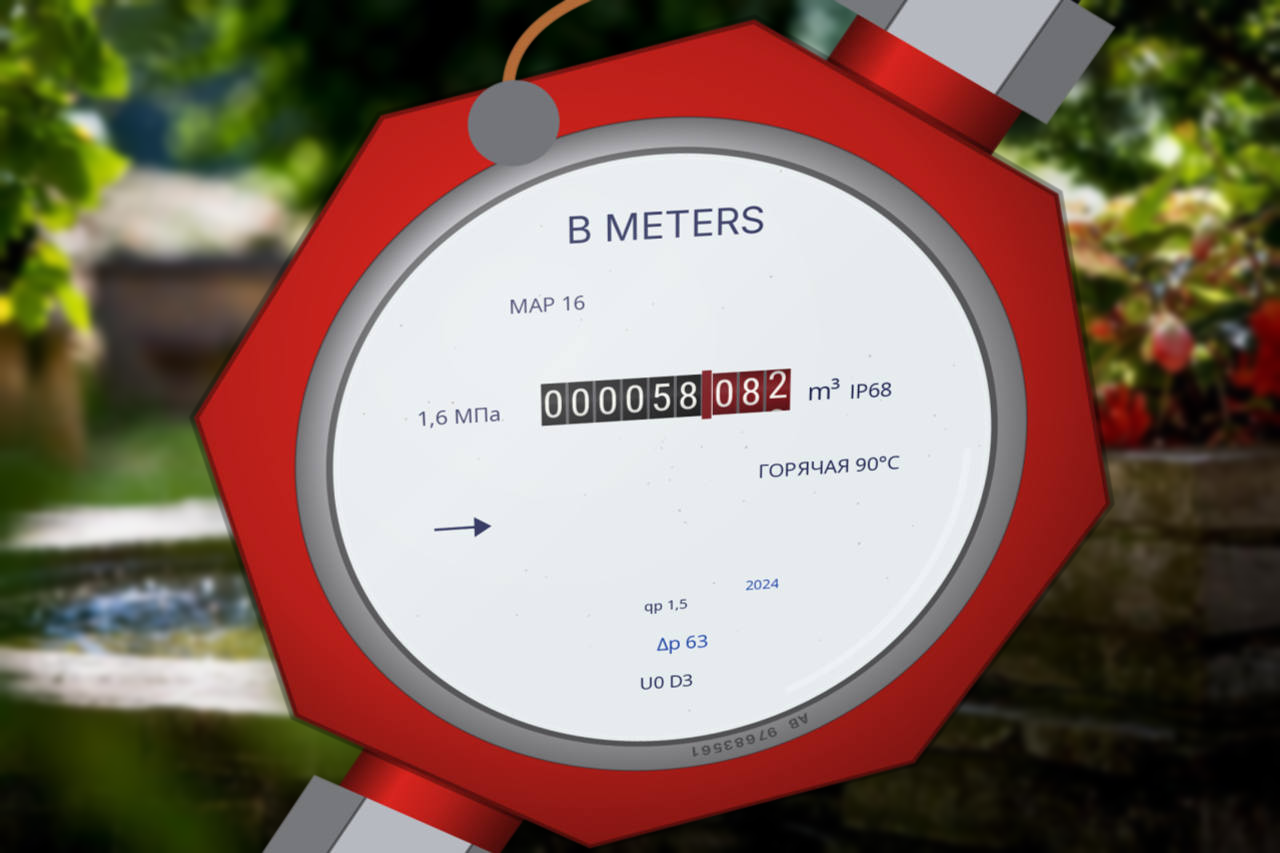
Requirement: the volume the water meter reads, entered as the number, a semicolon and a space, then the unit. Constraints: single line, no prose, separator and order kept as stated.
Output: 58.082; m³
